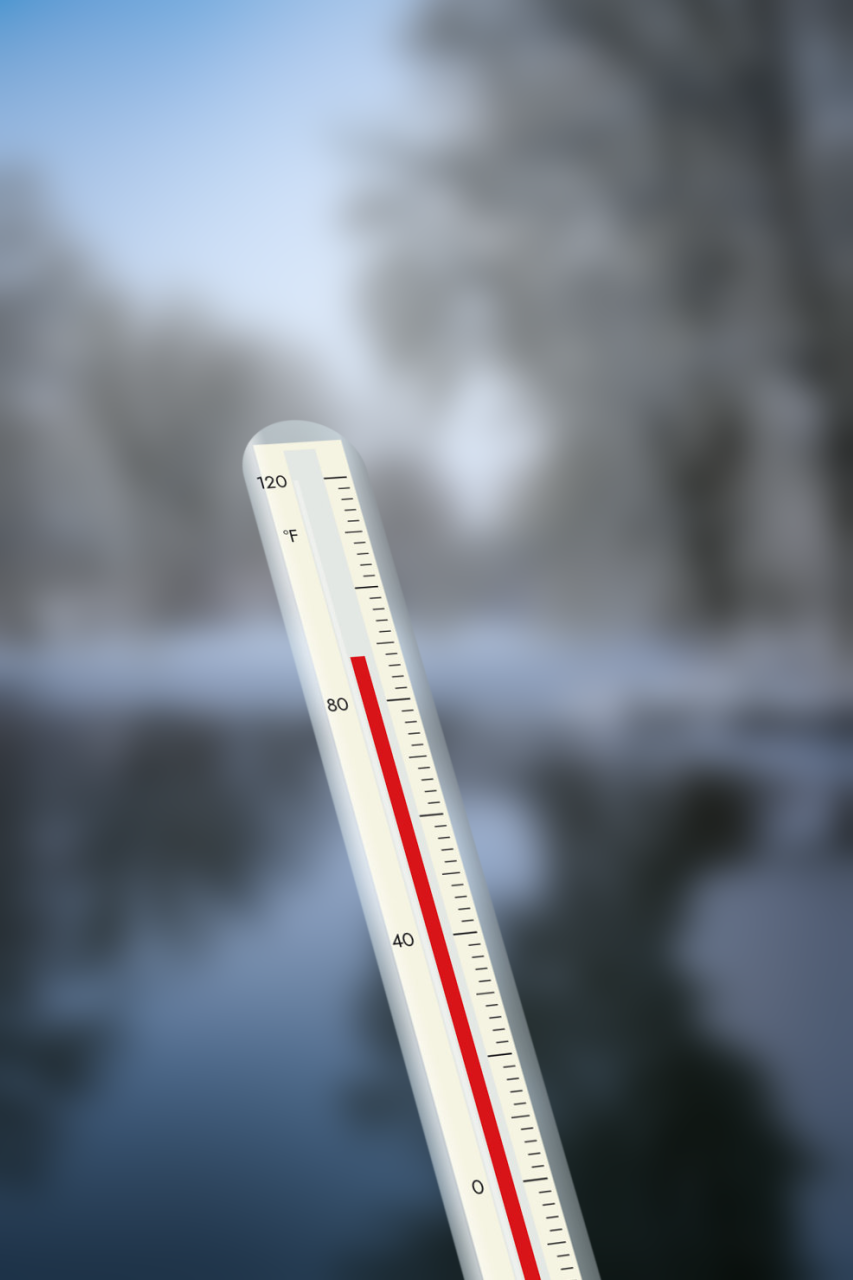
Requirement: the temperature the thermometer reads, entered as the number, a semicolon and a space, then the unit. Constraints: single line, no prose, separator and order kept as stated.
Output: 88; °F
